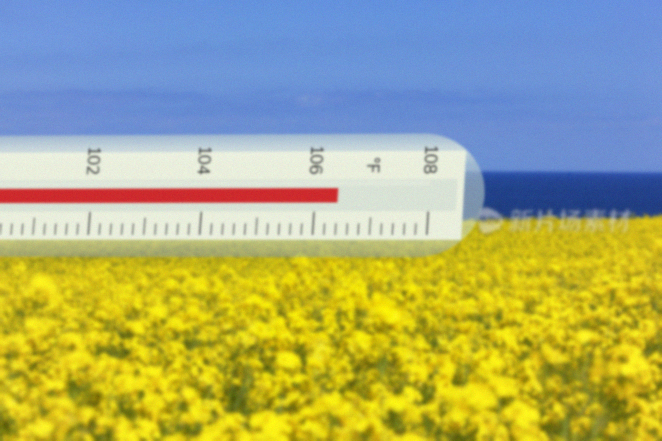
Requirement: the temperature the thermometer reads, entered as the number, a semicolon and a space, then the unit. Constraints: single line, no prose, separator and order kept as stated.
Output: 106.4; °F
